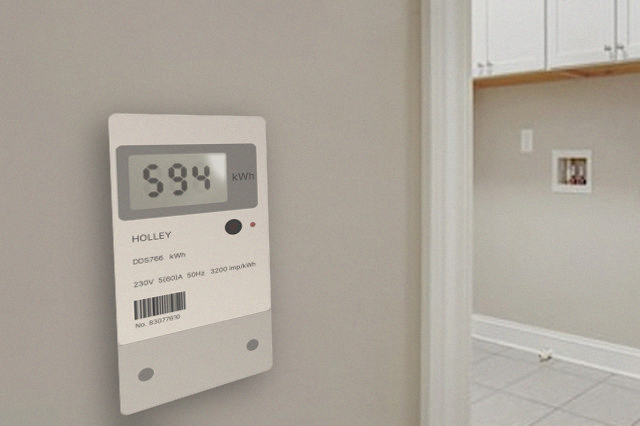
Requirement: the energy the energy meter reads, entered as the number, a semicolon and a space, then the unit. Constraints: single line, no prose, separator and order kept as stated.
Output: 594; kWh
